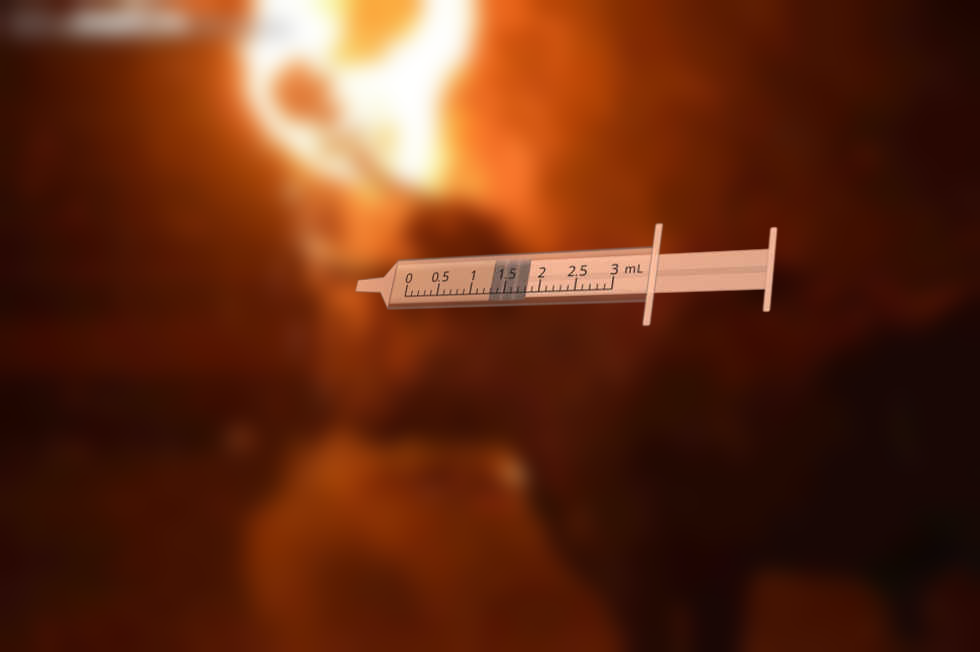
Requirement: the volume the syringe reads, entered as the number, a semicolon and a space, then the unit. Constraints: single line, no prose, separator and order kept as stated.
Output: 1.3; mL
